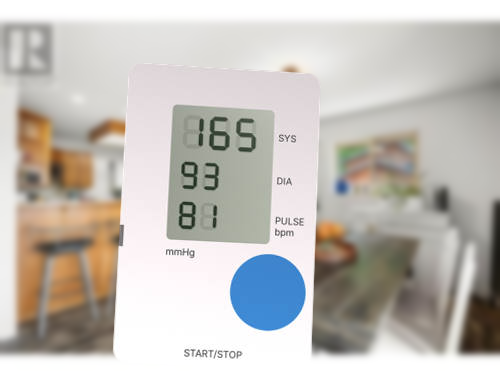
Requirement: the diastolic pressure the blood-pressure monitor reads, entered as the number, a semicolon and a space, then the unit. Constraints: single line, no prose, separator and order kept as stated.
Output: 93; mmHg
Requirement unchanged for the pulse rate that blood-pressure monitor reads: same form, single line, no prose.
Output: 81; bpm
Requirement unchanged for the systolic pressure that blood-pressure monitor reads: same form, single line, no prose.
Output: 165; mmHg
